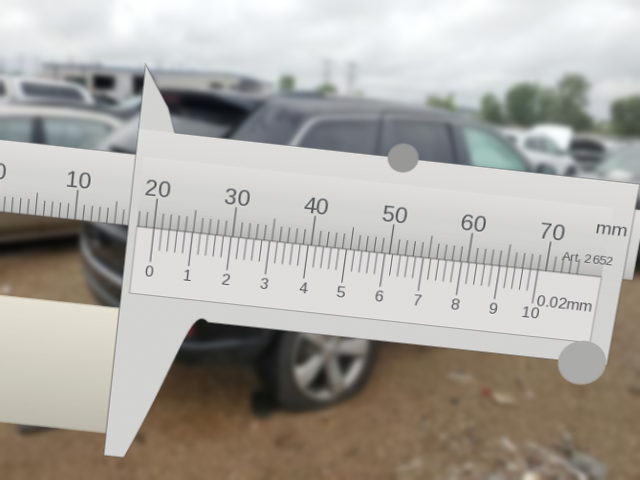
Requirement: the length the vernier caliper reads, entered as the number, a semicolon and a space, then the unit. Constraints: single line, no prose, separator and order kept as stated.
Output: 20.0; mm
